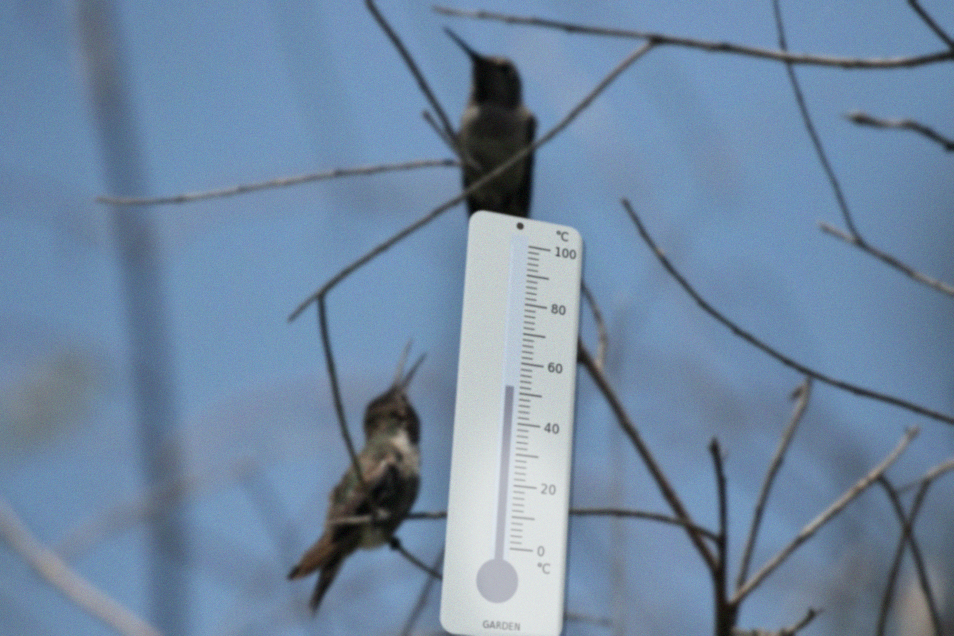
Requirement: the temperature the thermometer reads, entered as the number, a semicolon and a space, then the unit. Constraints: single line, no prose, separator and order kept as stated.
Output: 52; °C
